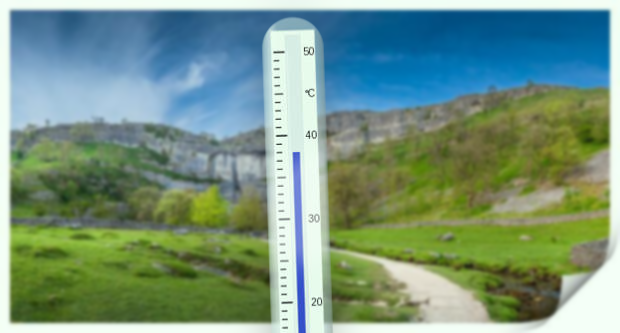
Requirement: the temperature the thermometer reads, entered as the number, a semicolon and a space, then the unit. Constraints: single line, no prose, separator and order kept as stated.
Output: 38; °C
